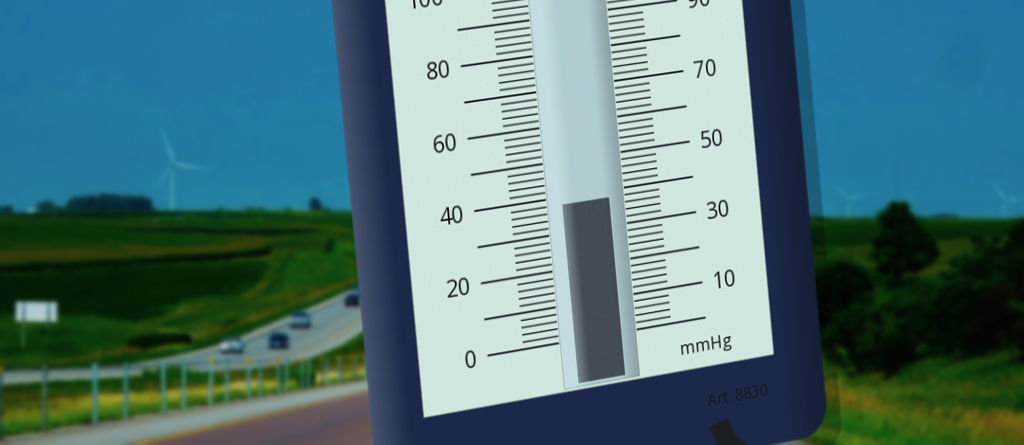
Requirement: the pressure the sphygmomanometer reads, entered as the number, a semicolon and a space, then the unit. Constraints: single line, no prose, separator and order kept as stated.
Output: 38; mmHg
